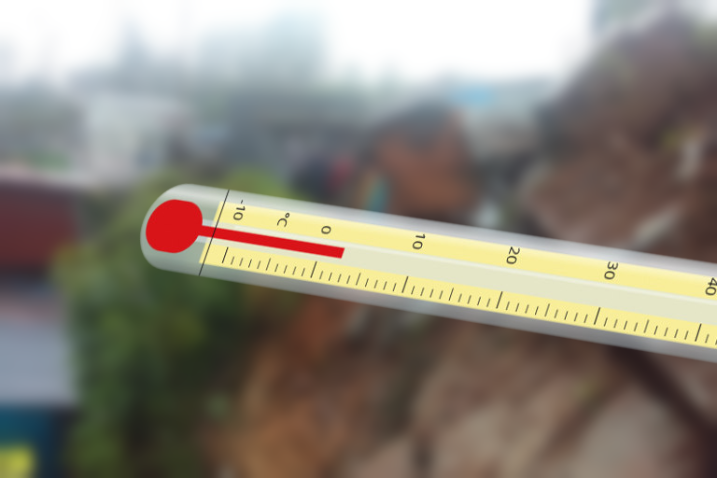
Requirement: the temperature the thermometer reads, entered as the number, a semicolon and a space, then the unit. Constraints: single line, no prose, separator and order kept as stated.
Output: 2.5; °C
